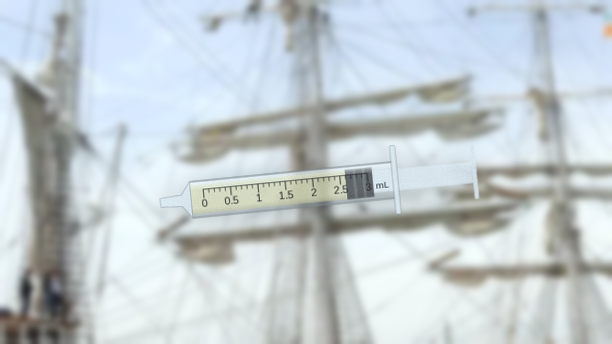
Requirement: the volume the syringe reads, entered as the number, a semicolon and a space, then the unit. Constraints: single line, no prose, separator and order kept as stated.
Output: 2.6; mL
